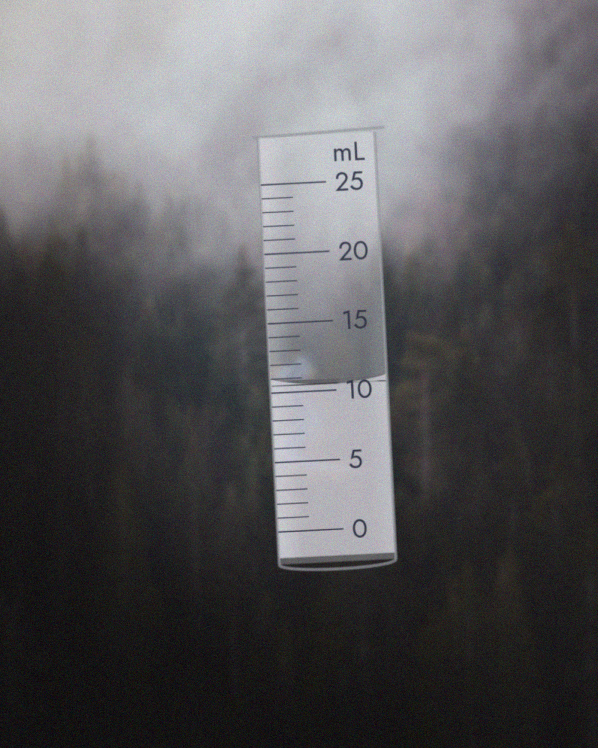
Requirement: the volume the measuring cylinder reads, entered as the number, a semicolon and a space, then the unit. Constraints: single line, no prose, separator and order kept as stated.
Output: 10.5; mL
